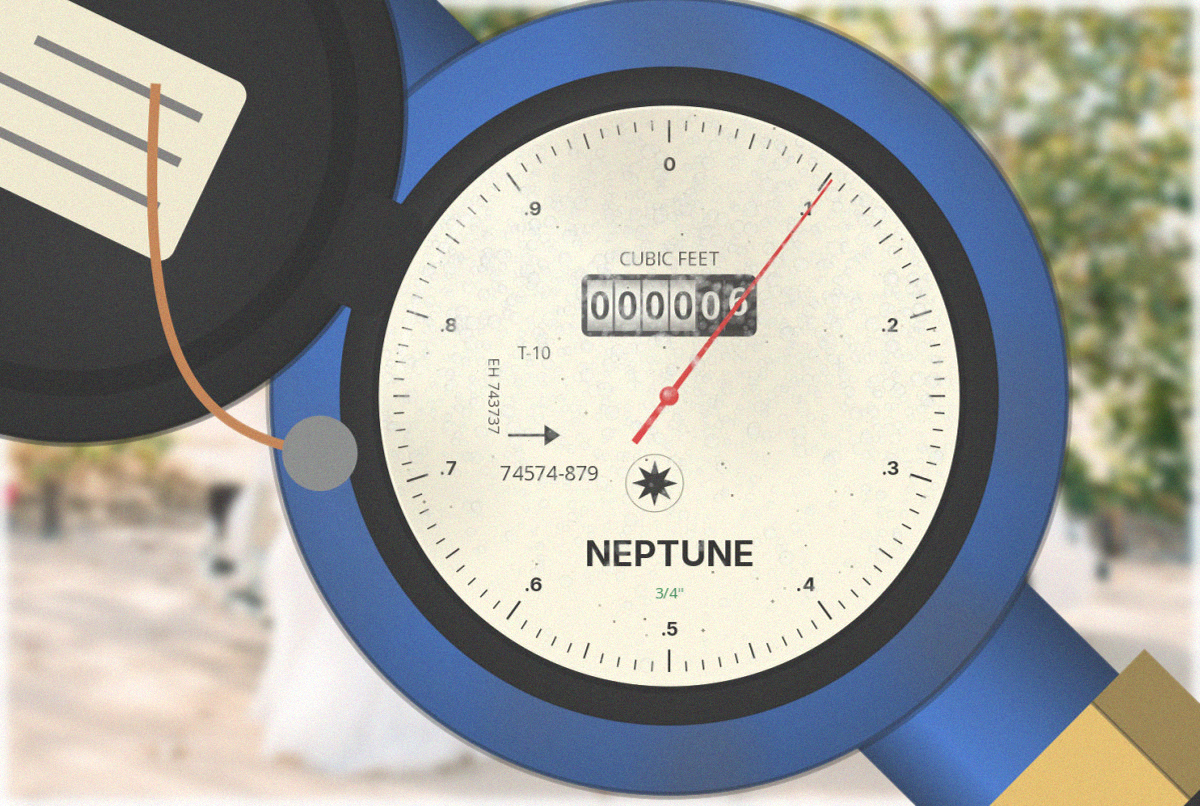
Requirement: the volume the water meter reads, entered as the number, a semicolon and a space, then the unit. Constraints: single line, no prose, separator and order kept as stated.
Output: 6.10; ft³
